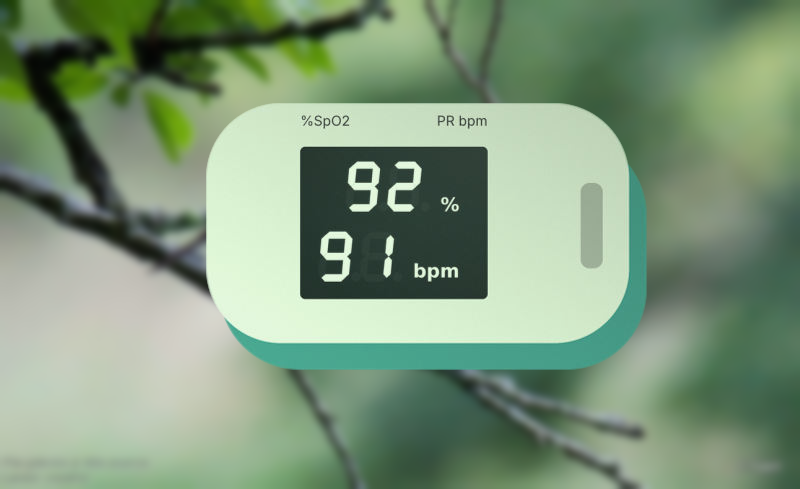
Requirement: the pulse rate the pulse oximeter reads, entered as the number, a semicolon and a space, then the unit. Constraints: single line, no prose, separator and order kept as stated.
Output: 91; bpm
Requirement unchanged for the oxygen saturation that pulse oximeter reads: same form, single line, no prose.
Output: 92; %
